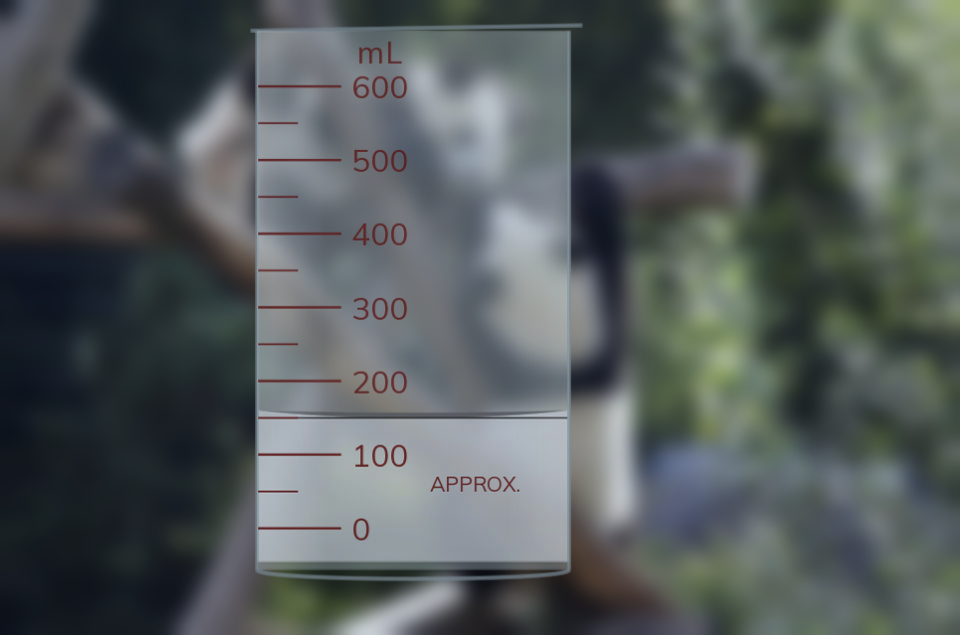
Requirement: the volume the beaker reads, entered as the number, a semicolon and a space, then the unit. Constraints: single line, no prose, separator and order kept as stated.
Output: 150; mL
